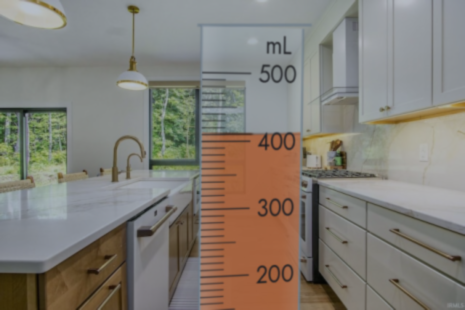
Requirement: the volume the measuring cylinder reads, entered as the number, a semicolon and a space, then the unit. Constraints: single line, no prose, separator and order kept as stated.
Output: 410; mL
